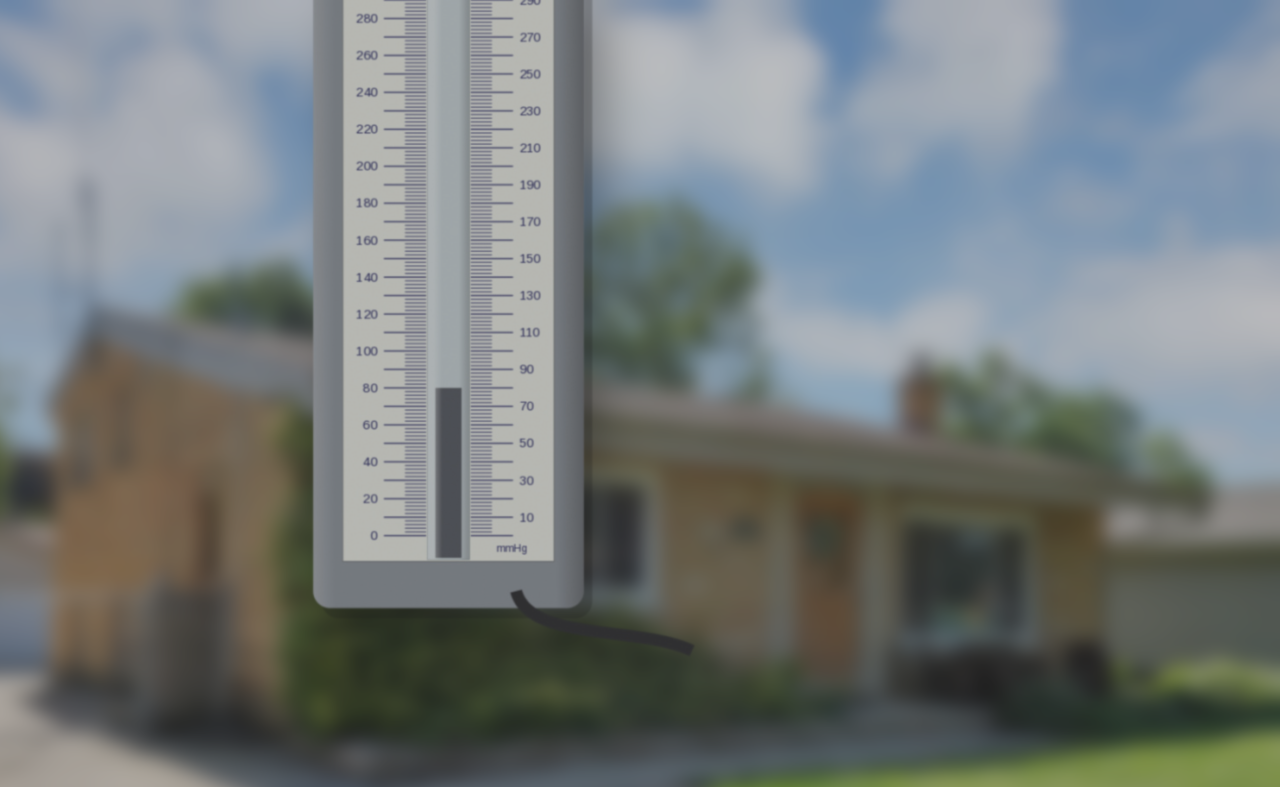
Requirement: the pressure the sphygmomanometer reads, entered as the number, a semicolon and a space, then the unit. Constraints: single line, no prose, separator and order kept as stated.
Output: 80; mmHg
